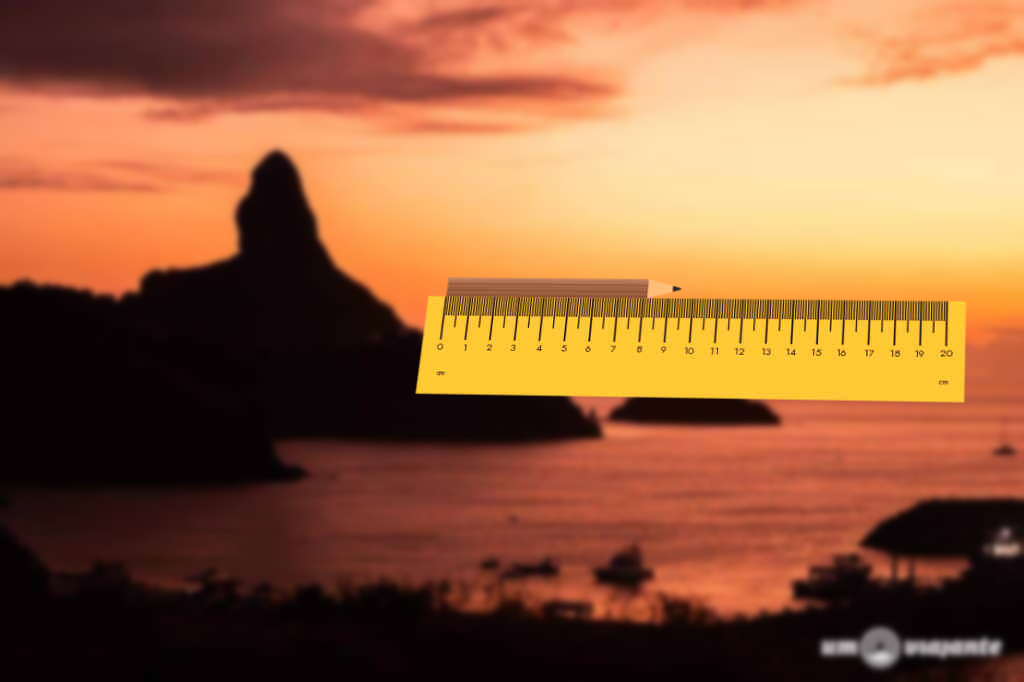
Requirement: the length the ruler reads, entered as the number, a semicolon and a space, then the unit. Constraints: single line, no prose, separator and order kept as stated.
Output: 9.5; cm
